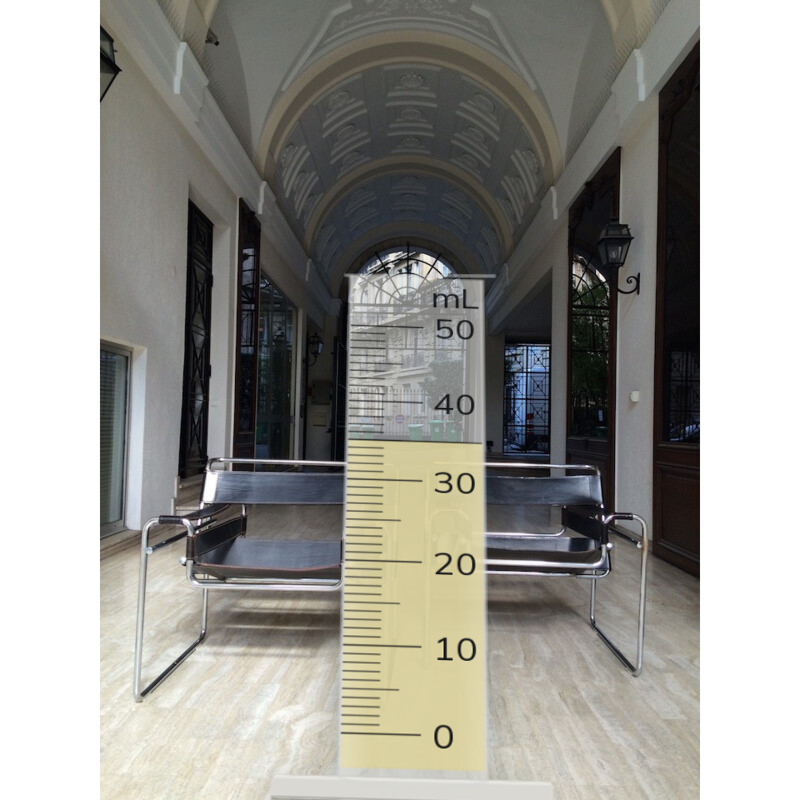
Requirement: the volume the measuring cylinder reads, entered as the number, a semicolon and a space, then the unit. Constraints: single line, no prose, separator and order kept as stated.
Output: 35; mL
